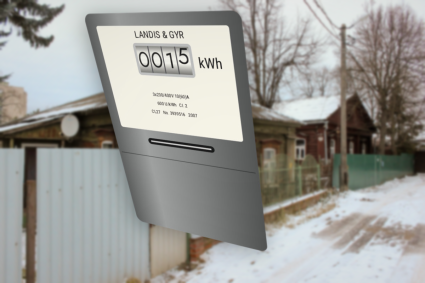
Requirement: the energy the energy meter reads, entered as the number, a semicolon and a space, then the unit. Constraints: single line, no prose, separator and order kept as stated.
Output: 15; kWh
